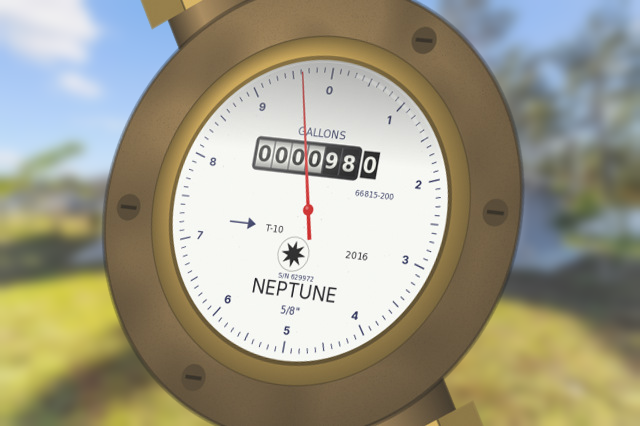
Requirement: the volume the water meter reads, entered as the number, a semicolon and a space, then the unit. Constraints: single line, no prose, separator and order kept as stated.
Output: 979.6; gal
